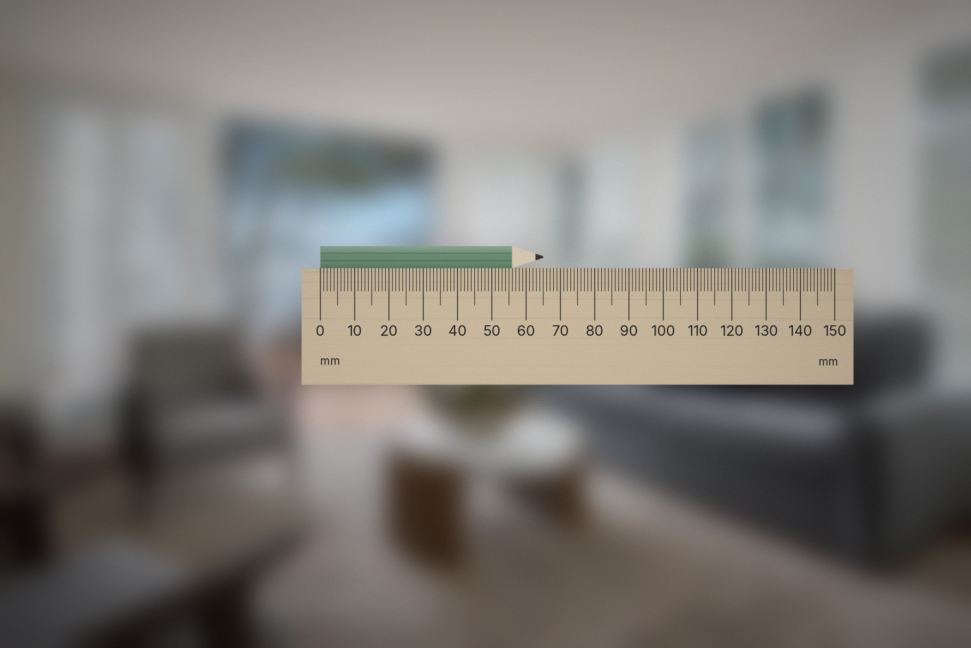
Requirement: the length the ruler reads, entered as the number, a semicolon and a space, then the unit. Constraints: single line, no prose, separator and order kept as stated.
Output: 65; mm
